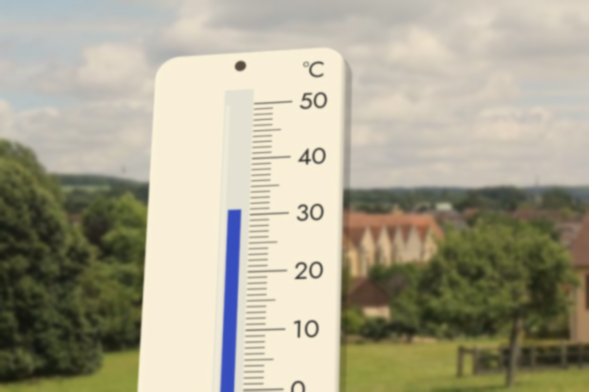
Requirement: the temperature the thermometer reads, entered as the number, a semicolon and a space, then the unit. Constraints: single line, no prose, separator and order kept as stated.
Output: 31; °C
